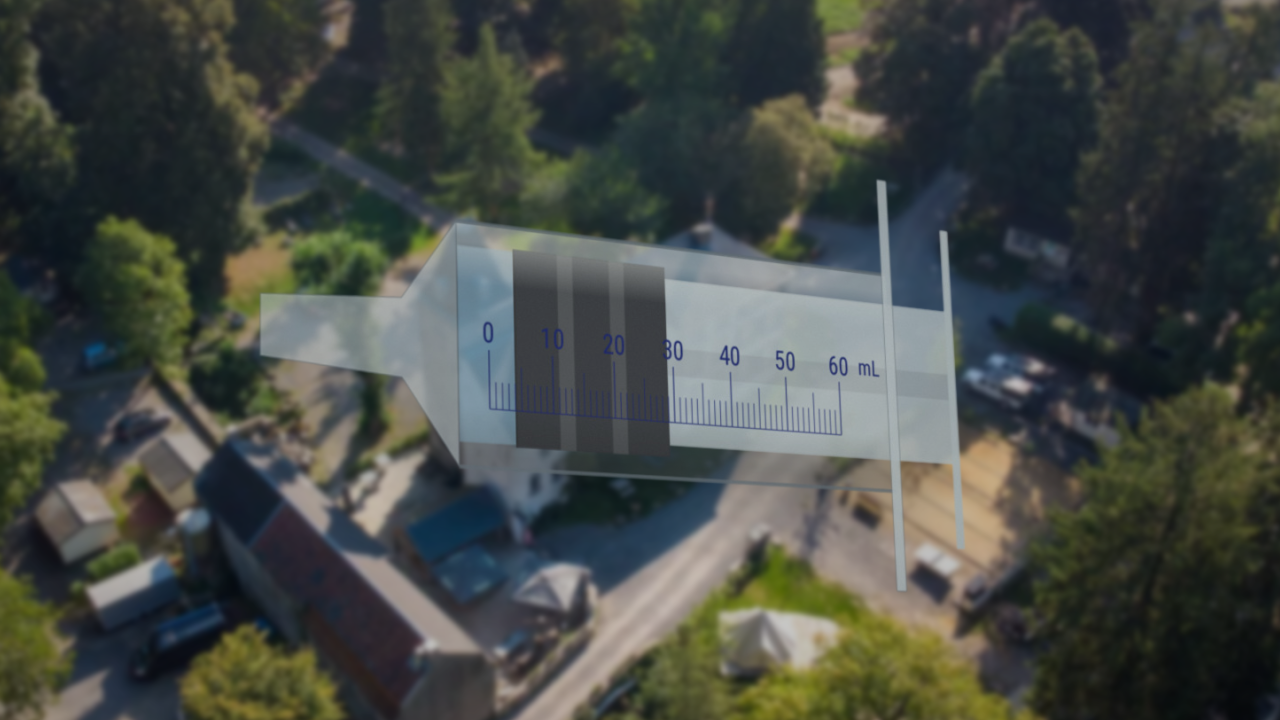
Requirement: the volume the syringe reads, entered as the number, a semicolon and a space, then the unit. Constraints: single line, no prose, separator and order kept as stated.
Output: 4; mL
